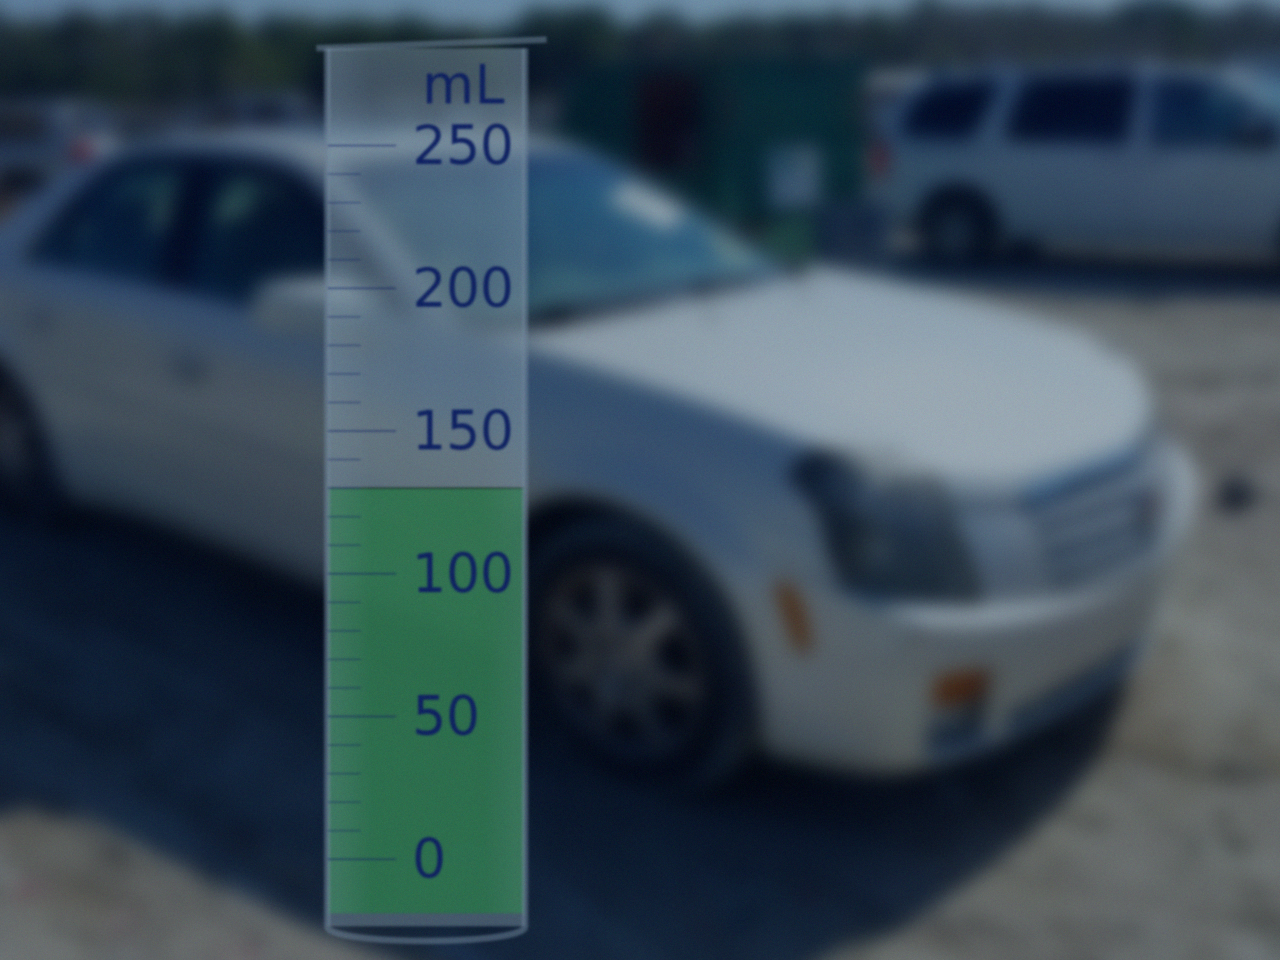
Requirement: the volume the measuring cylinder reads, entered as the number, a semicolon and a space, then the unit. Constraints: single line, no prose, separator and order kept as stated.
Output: 130; mL
